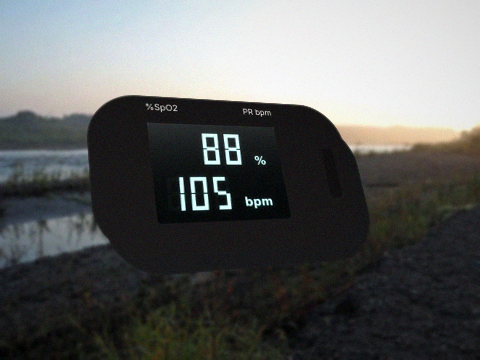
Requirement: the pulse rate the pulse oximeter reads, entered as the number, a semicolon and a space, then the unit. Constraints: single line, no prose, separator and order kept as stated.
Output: 105; bpm
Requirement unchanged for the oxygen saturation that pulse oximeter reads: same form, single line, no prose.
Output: 88; %
